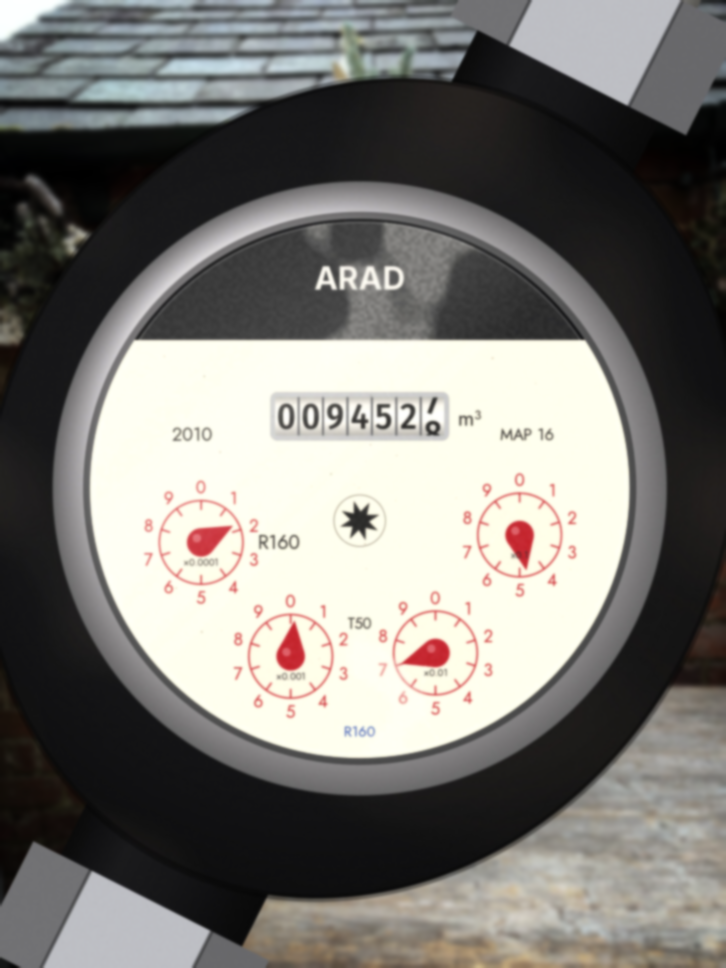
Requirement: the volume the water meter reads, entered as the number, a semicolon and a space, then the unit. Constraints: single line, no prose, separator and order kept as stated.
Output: 94527.4701; m³
